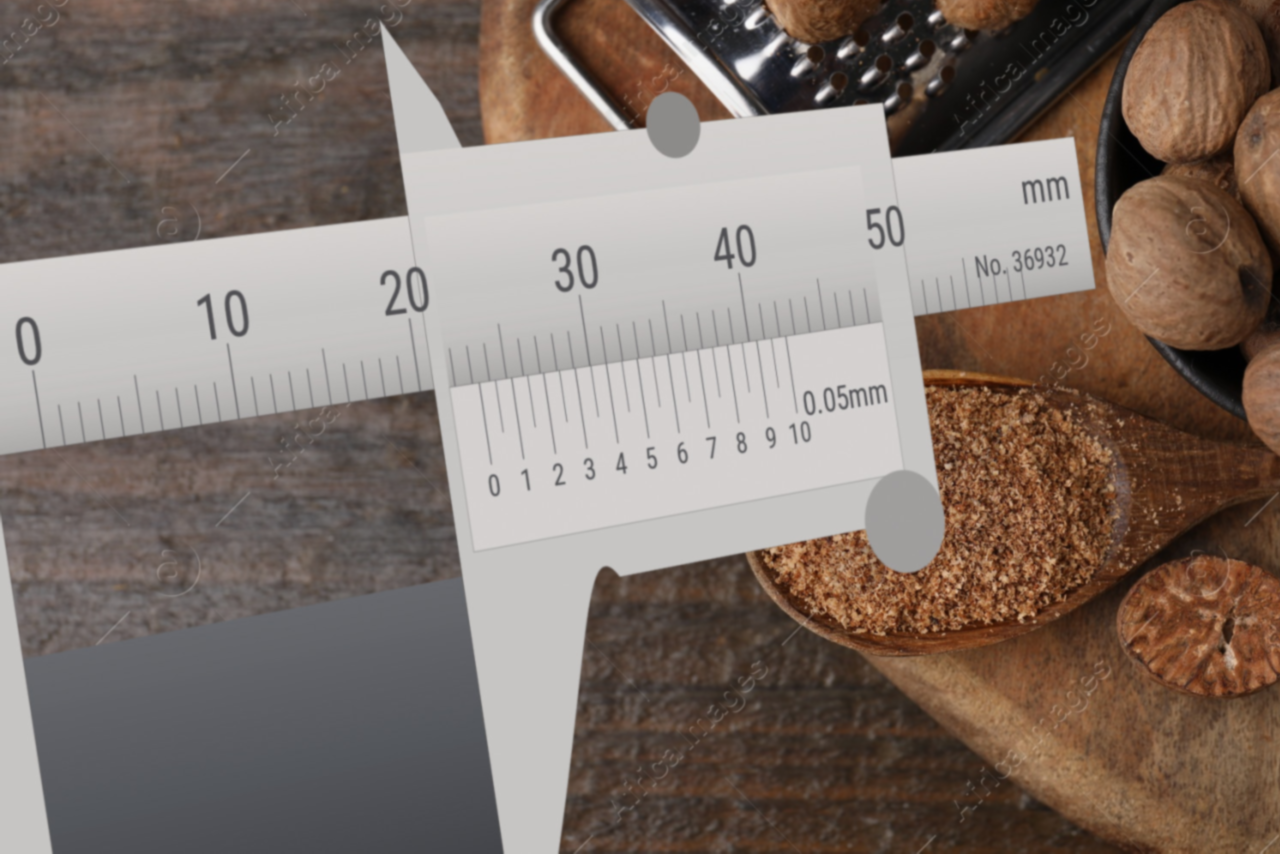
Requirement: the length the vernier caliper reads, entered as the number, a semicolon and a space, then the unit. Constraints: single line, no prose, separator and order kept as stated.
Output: 23.4; mm
